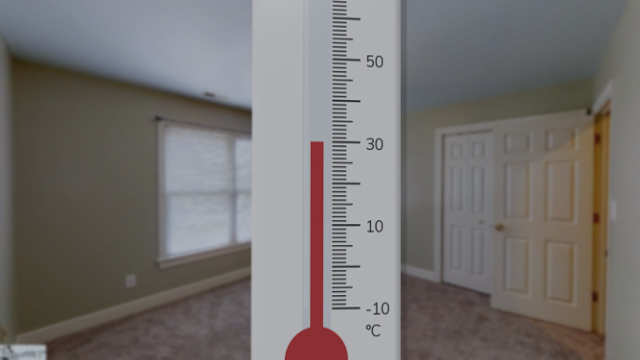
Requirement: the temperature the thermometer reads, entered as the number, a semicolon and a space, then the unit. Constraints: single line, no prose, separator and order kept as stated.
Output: 30; °C
